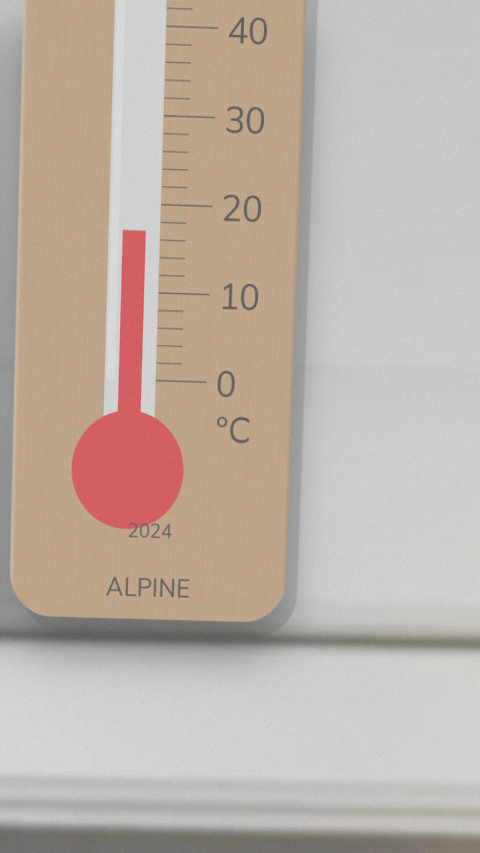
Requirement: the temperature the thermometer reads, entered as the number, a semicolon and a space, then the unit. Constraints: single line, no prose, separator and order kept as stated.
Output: 17; °C
